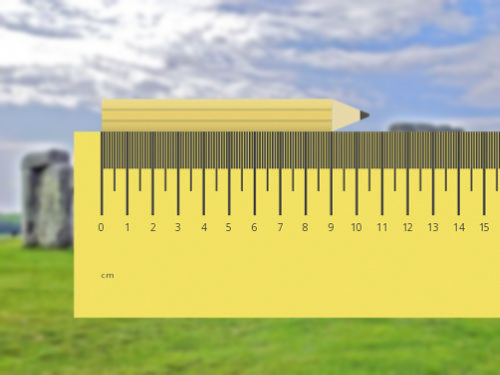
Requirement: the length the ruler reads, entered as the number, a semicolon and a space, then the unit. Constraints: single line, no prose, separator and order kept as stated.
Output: 10.5; cm
